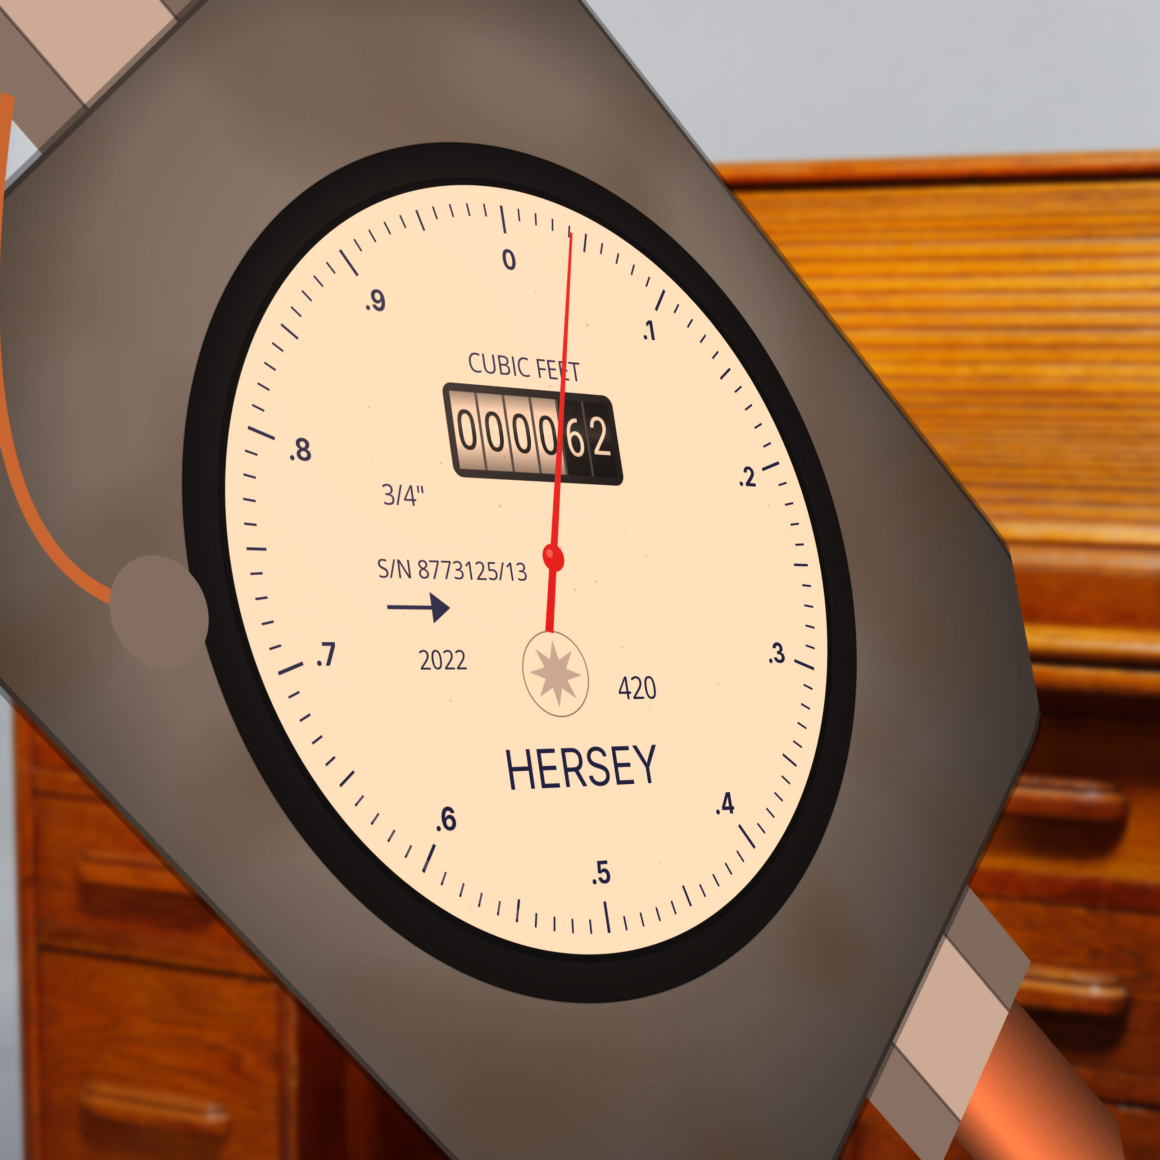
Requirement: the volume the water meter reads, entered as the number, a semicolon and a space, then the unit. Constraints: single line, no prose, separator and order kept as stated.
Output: 62.04; ft³
